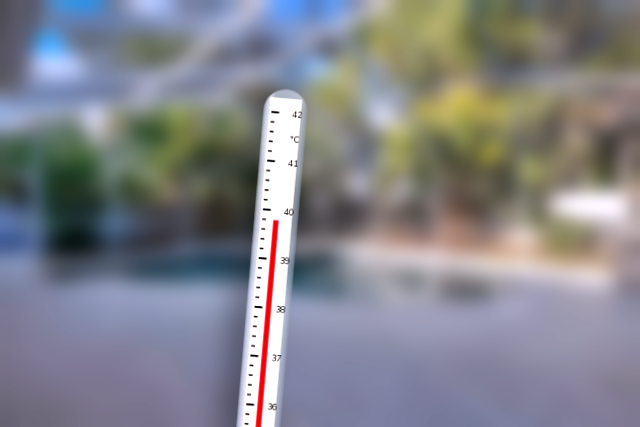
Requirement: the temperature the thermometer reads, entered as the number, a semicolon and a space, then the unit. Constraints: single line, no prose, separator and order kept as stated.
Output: 39.8; °C
